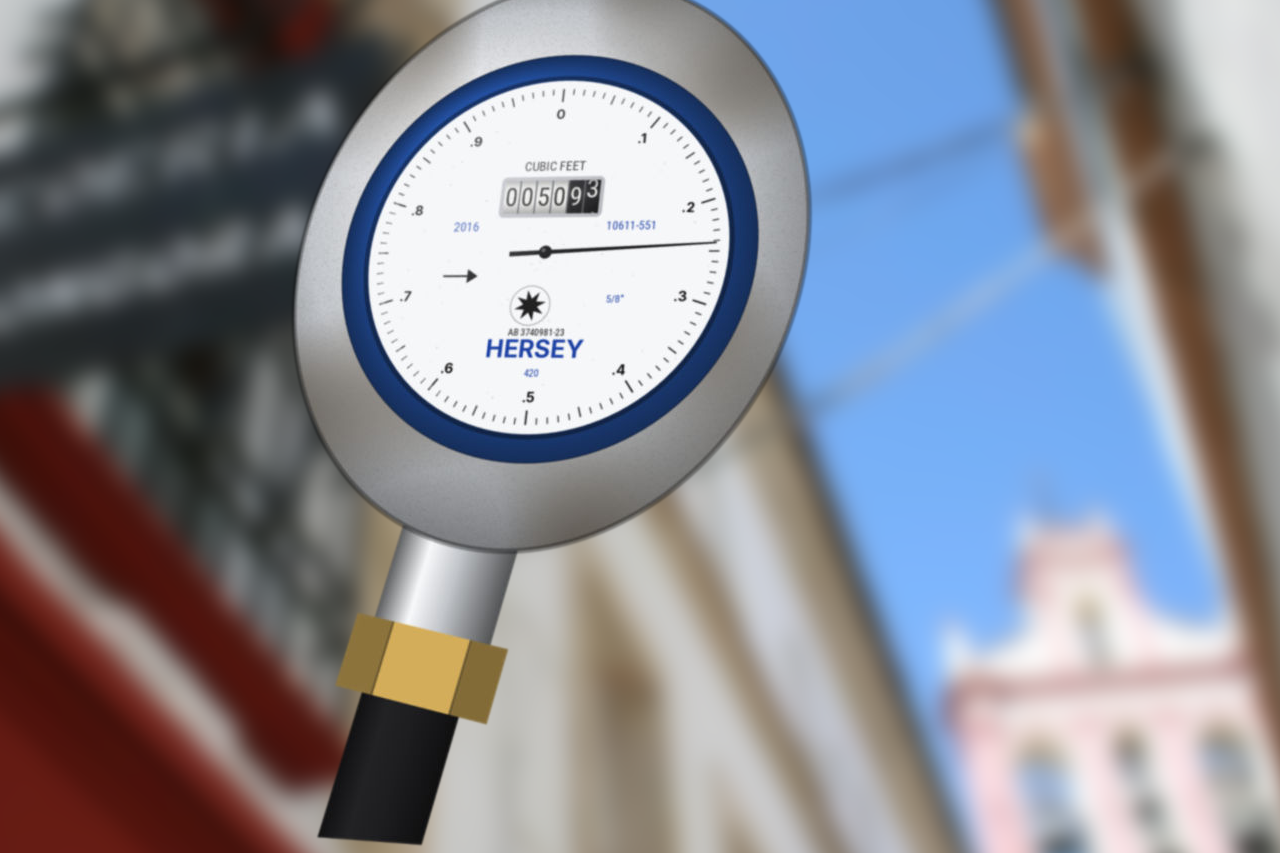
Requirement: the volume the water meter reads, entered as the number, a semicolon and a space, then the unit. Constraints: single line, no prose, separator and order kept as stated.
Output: 5093.24; ft³
